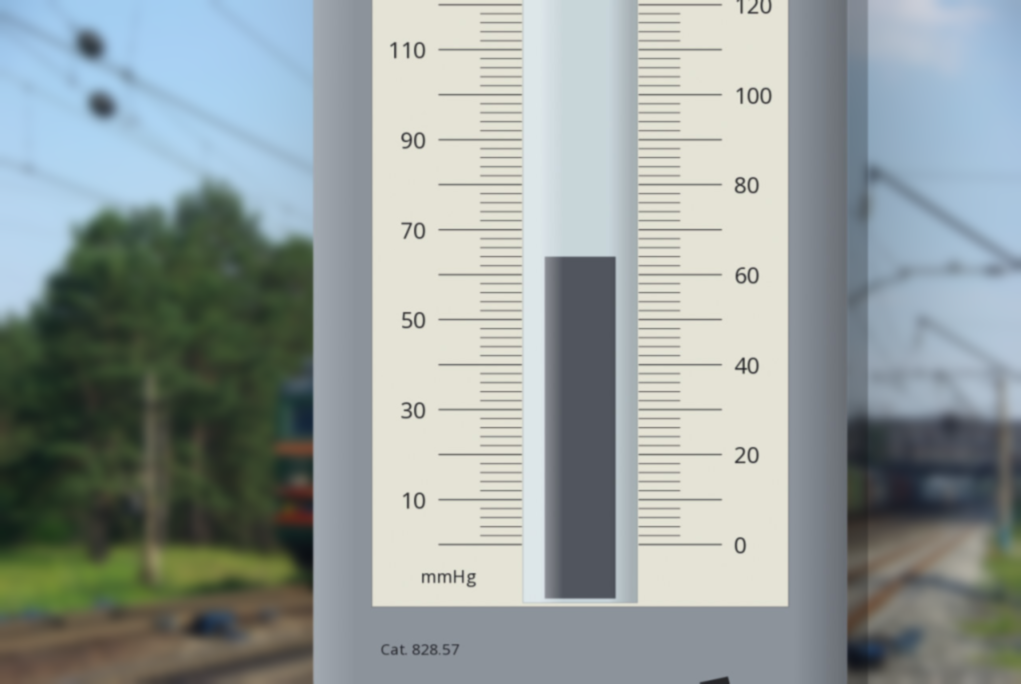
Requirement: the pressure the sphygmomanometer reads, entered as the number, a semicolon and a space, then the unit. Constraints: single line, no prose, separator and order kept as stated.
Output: 64; mmHg
